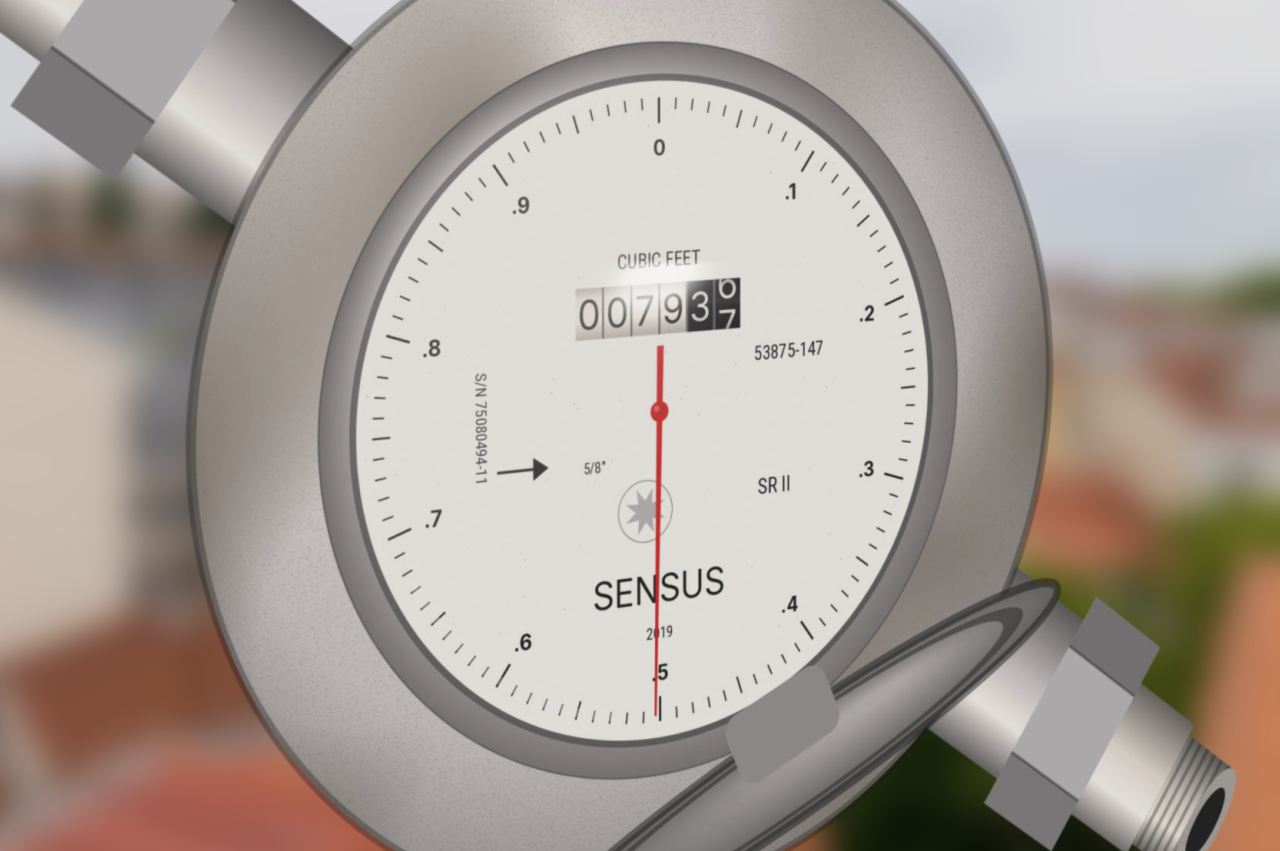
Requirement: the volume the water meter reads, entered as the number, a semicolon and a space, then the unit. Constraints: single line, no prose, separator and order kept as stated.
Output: 7936.50; ft³
